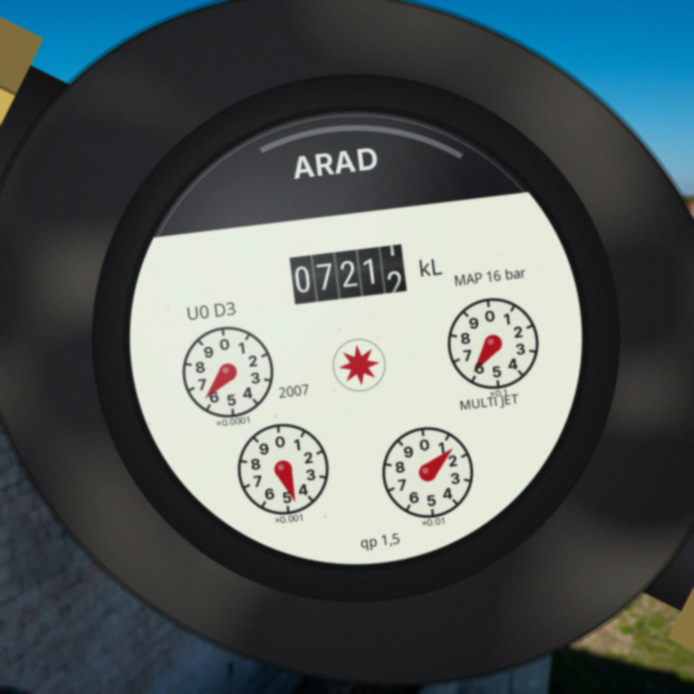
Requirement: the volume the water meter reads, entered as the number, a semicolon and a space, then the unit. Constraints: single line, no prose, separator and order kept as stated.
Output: 7211.6146; kL
